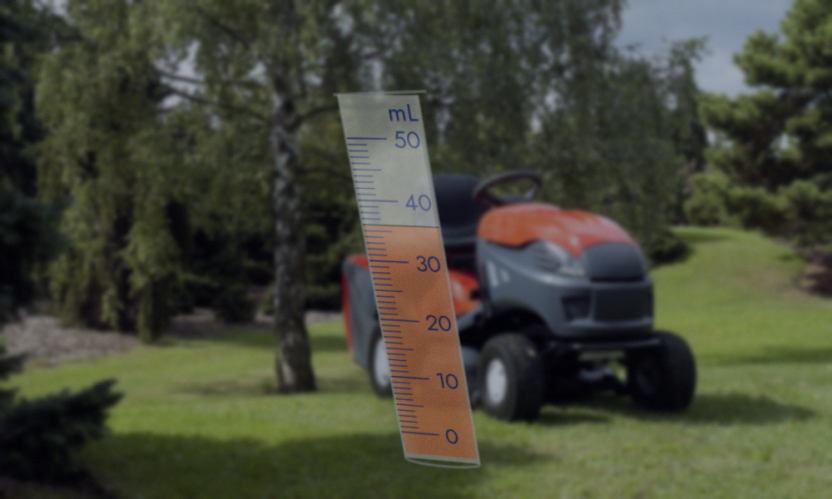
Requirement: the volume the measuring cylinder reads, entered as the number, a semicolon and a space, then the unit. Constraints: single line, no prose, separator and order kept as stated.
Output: 36; mL
